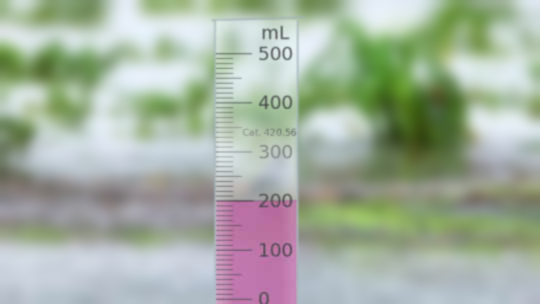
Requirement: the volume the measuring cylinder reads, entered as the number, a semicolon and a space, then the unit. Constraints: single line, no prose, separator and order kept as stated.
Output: 200; mL
